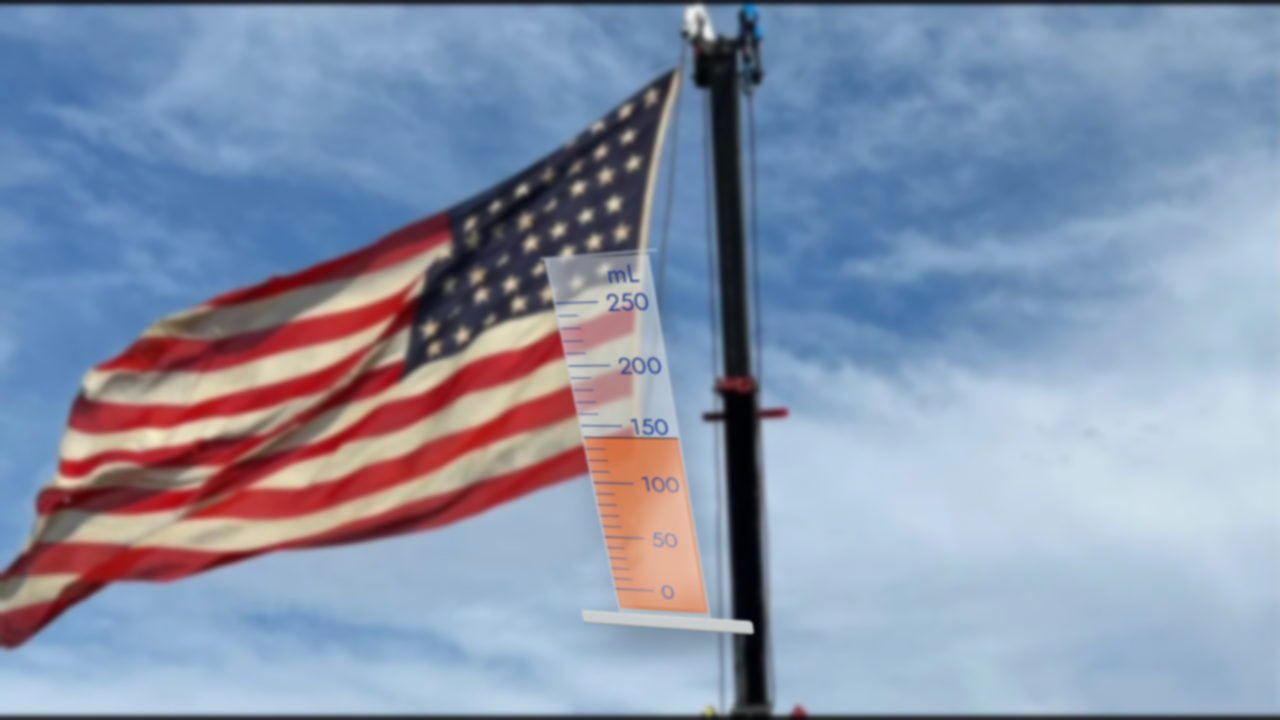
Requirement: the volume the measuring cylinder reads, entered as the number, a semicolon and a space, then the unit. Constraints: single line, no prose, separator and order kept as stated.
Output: 140; mL
